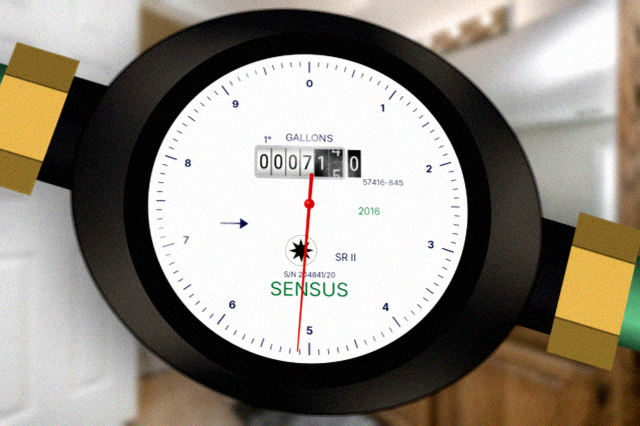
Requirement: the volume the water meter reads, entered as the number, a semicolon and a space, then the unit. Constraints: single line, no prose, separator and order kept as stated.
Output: 7145.1; gal
